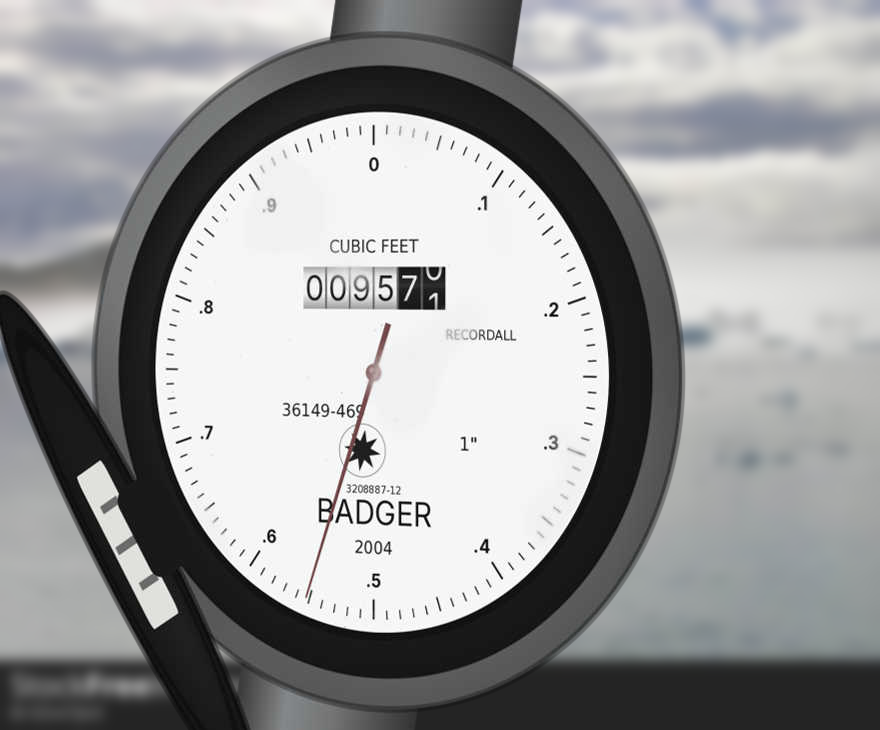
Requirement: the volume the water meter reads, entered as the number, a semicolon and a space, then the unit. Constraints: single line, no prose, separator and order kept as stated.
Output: 9570.55; ft³
